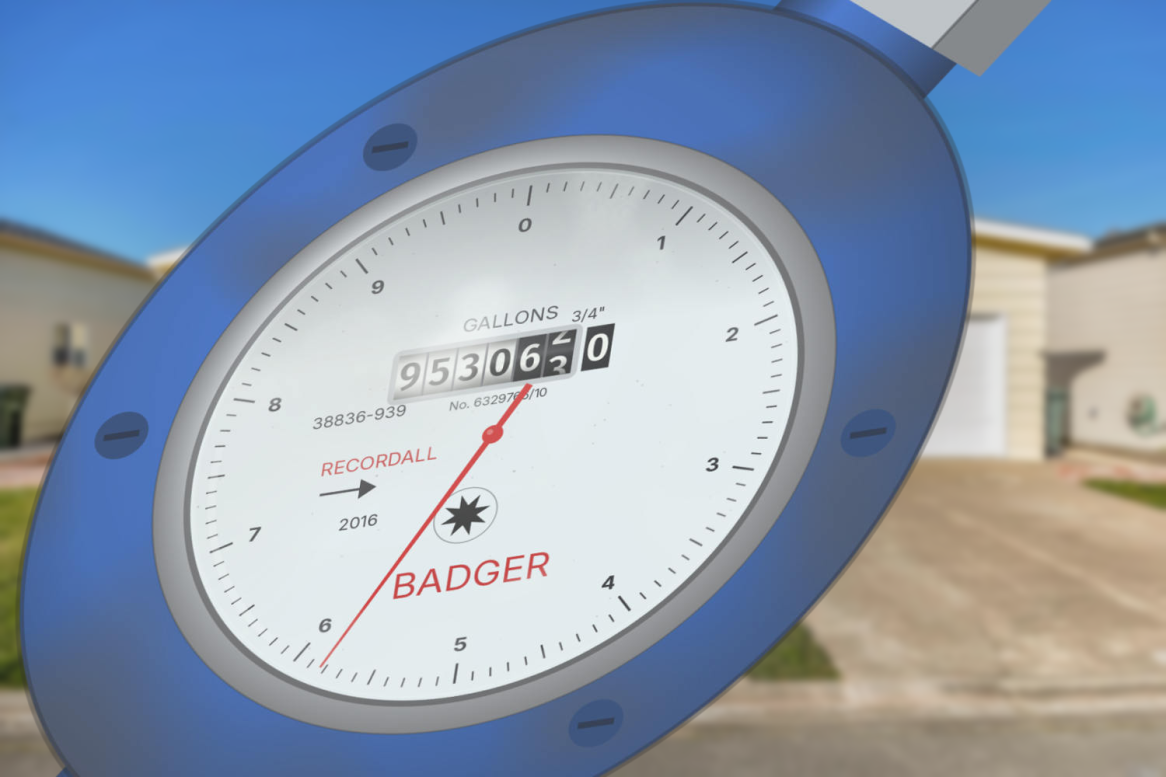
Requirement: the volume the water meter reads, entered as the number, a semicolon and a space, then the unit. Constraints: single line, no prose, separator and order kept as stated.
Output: 9530625.8; gal
